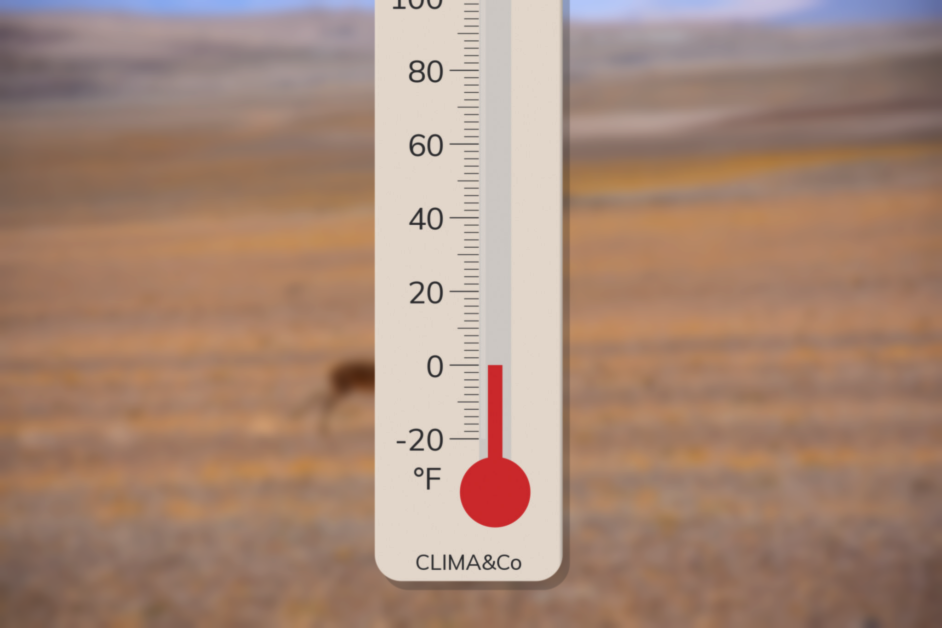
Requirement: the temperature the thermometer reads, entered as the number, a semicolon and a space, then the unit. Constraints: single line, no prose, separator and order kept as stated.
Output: 0; °F
